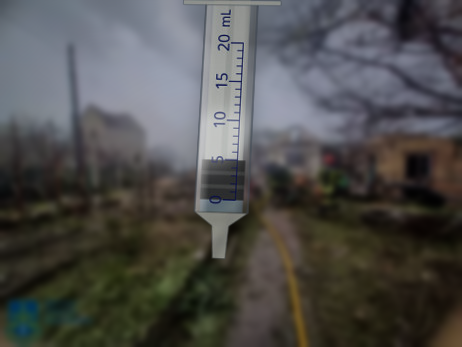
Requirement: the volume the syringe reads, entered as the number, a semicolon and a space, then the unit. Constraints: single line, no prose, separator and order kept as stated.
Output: 0; mL
